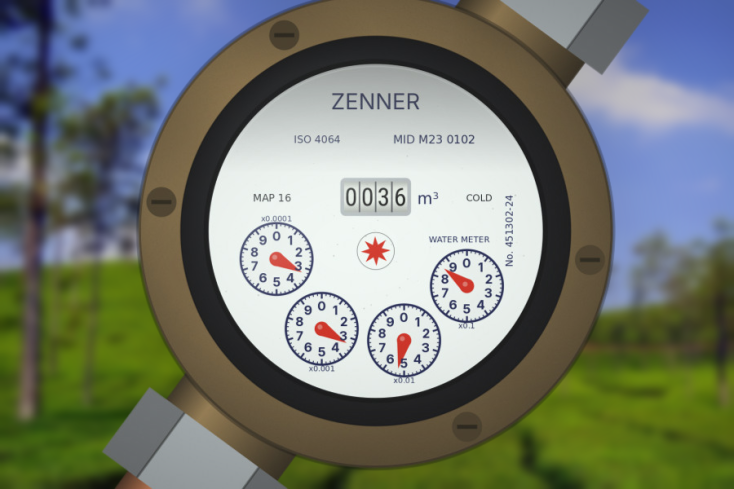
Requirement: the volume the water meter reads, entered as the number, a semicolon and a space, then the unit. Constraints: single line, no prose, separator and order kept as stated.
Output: 36.8533; m³
